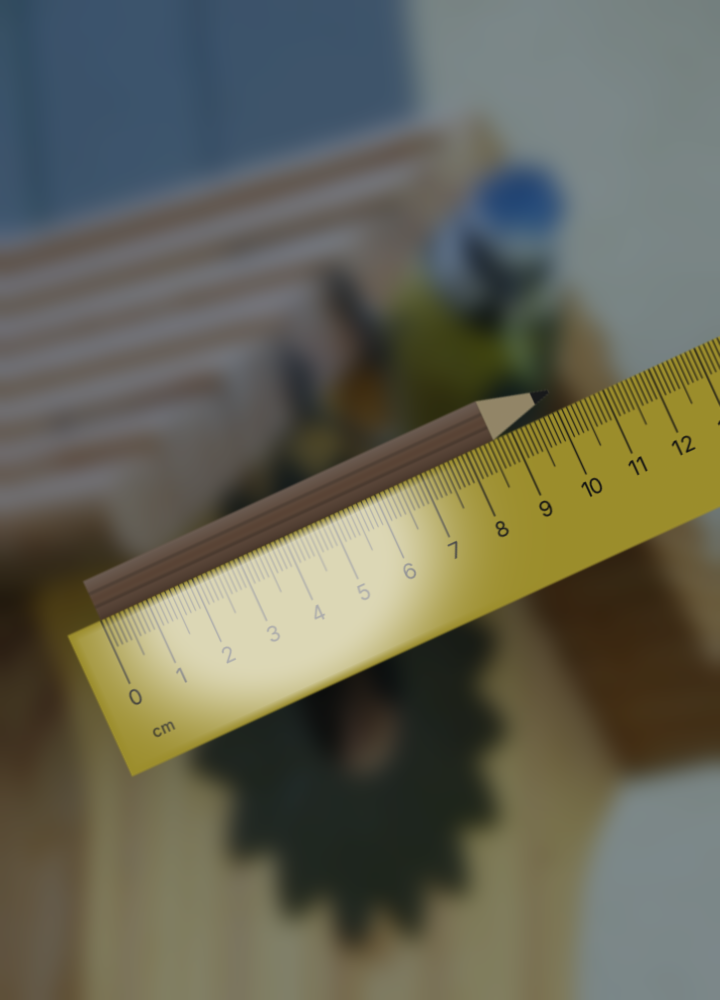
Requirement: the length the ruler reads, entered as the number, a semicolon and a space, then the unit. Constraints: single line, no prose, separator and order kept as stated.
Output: 10; cm
